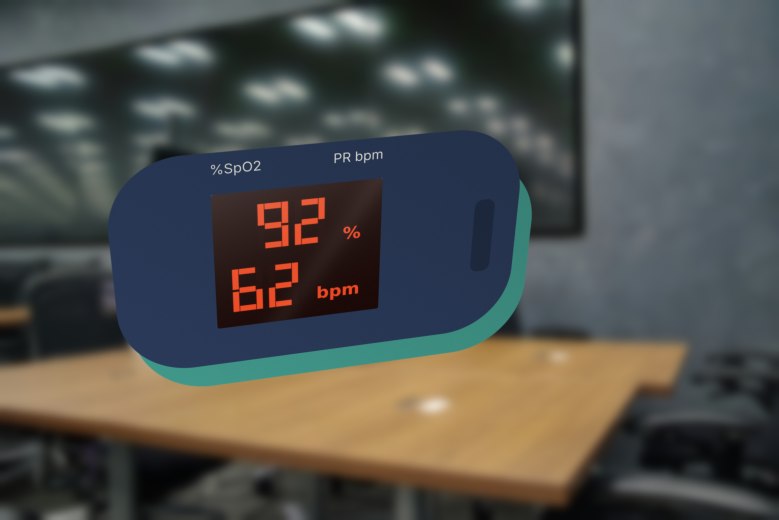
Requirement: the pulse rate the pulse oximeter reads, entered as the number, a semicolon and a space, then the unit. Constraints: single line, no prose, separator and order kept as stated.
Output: 62; bpm
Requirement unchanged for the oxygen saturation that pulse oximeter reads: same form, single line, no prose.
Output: 92; %
